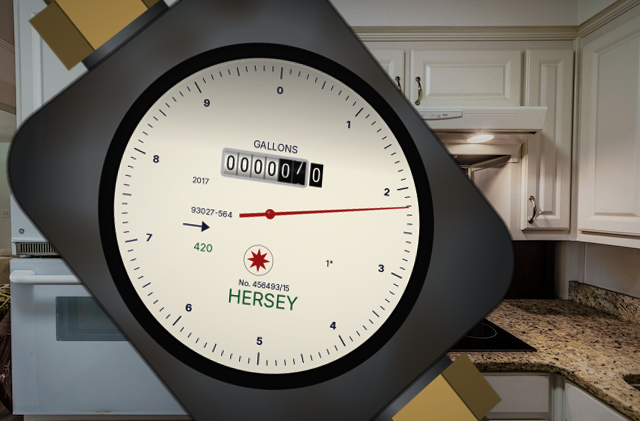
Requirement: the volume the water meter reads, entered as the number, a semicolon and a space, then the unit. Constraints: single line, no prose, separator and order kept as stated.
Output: 72.2; gal
